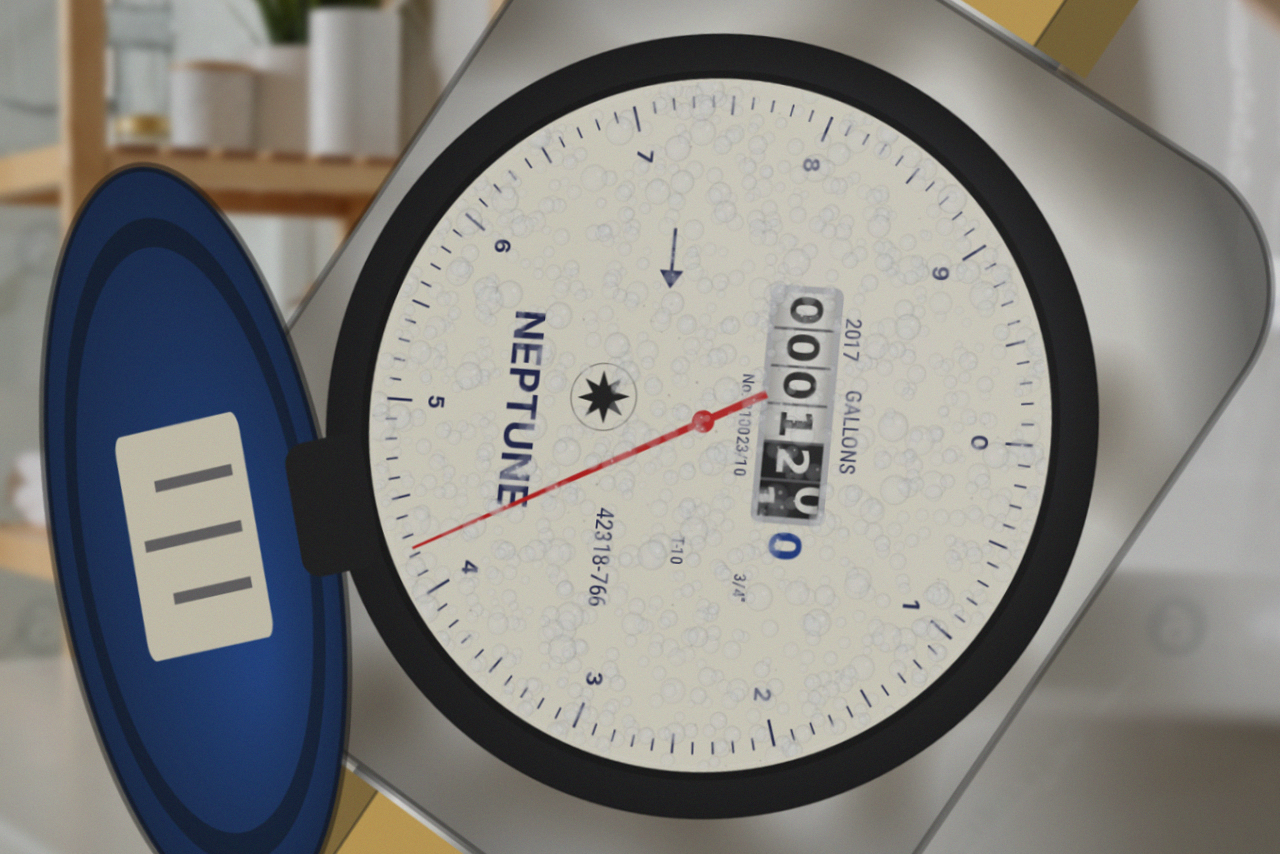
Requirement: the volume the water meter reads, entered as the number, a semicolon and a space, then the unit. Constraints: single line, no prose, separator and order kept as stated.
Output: 1204.2; gal
